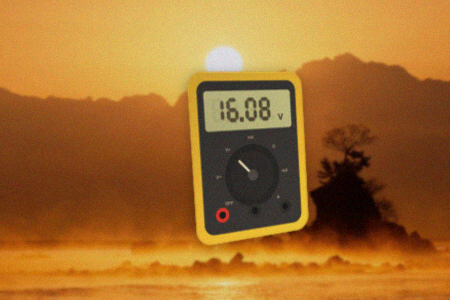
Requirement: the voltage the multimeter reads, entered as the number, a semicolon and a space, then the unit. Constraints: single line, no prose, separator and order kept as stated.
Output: 16.08; V
